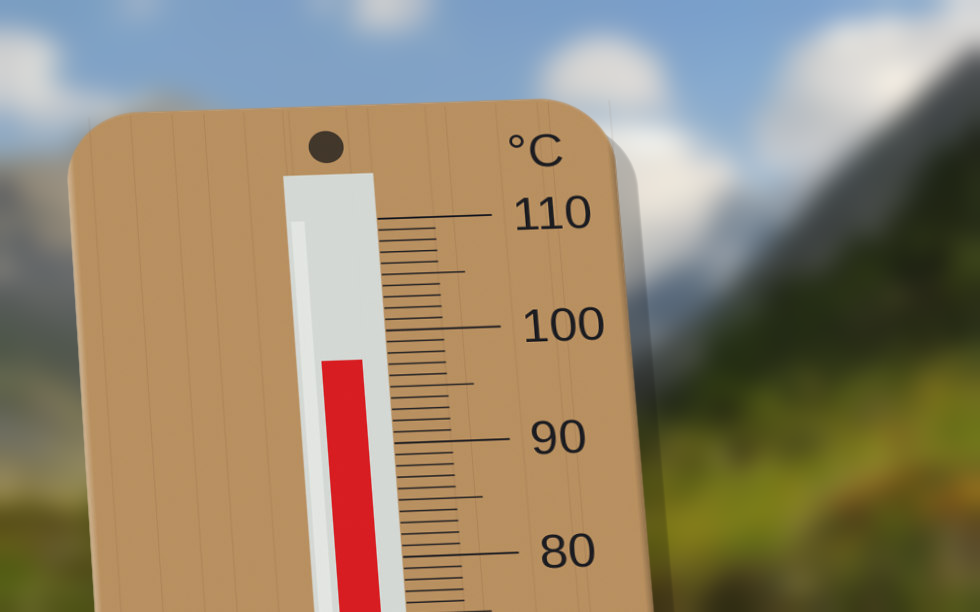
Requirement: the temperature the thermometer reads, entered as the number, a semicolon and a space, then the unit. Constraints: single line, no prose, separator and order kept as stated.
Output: 97.5; °C
